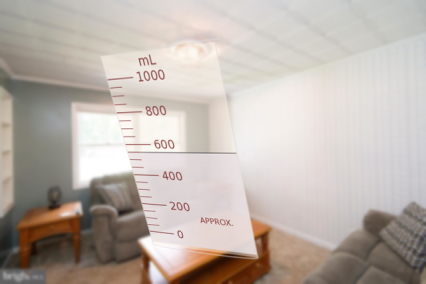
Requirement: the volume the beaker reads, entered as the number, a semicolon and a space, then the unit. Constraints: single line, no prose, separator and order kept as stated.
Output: 550; mL
